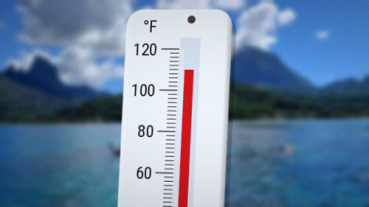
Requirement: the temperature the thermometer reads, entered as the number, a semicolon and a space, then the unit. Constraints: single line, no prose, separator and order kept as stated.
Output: 110; °F
